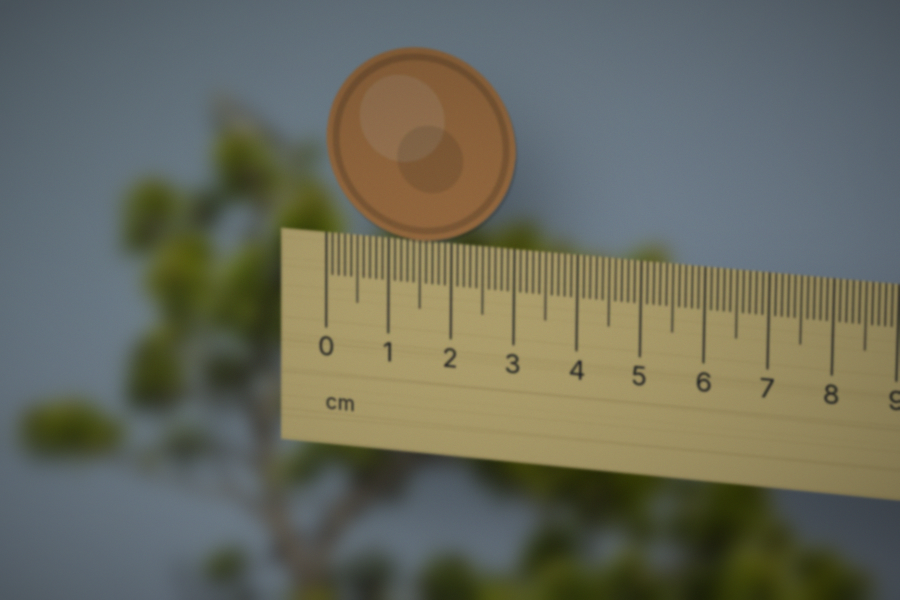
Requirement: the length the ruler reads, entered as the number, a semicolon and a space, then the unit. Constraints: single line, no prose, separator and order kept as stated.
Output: 3; cm
